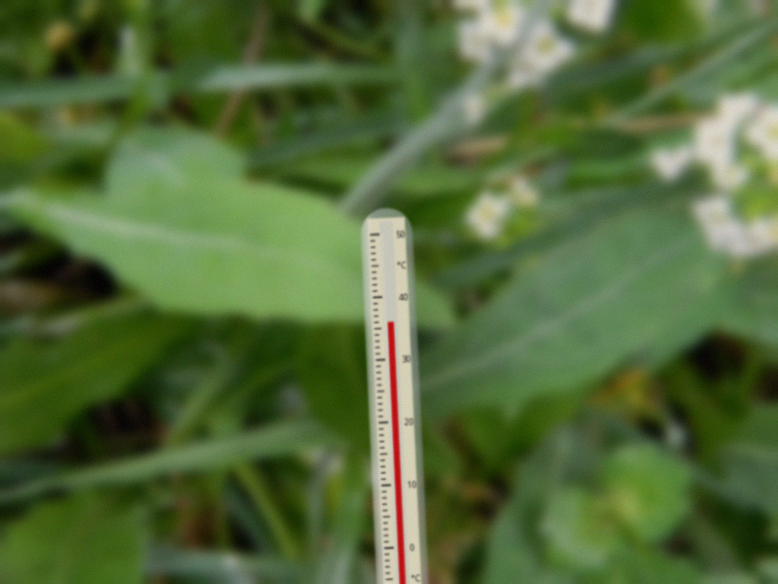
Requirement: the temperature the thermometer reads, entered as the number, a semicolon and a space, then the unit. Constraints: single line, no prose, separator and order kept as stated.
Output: 36; °C
